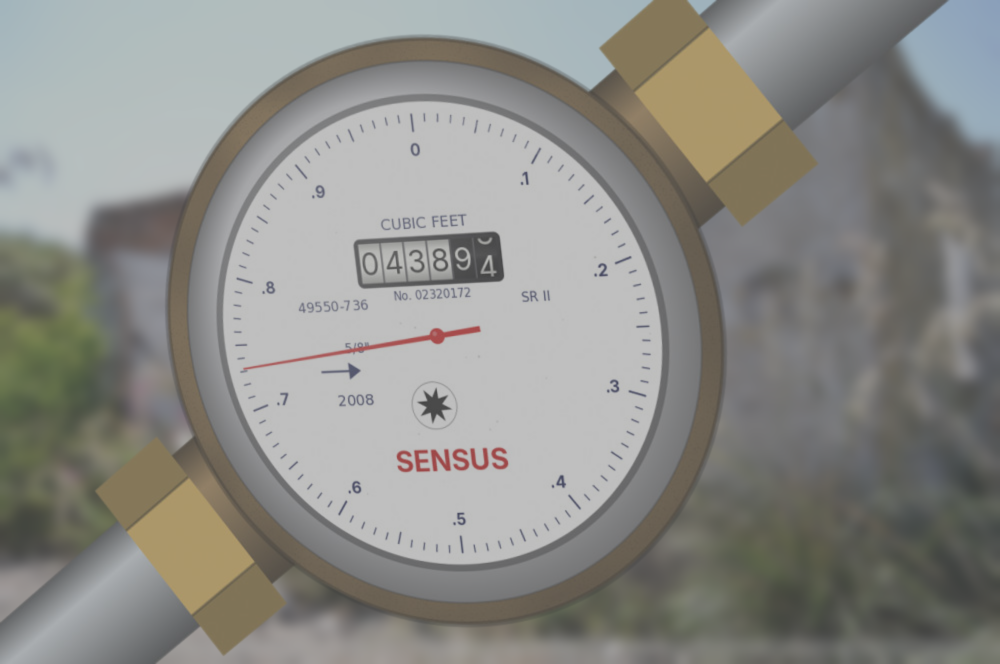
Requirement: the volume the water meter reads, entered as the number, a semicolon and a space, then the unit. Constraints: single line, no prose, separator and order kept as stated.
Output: 43893.73; ft³
